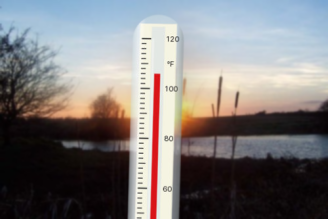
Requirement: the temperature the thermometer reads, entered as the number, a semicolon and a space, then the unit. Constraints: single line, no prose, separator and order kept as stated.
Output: 106; °F
